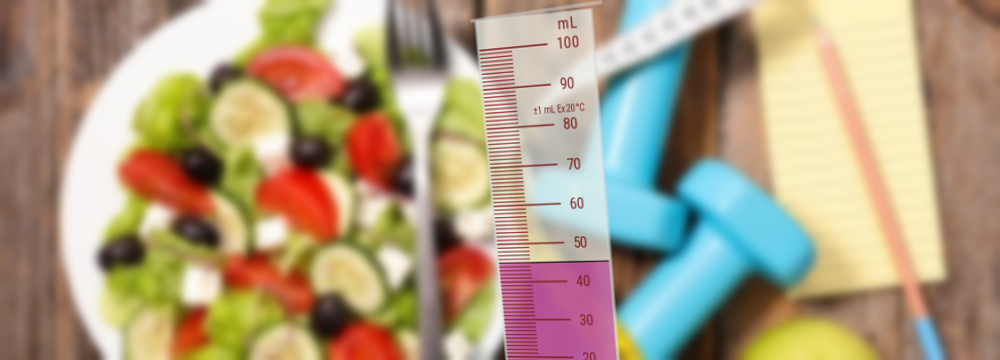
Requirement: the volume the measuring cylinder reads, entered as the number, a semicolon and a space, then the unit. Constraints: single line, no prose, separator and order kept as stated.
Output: 45; mL
